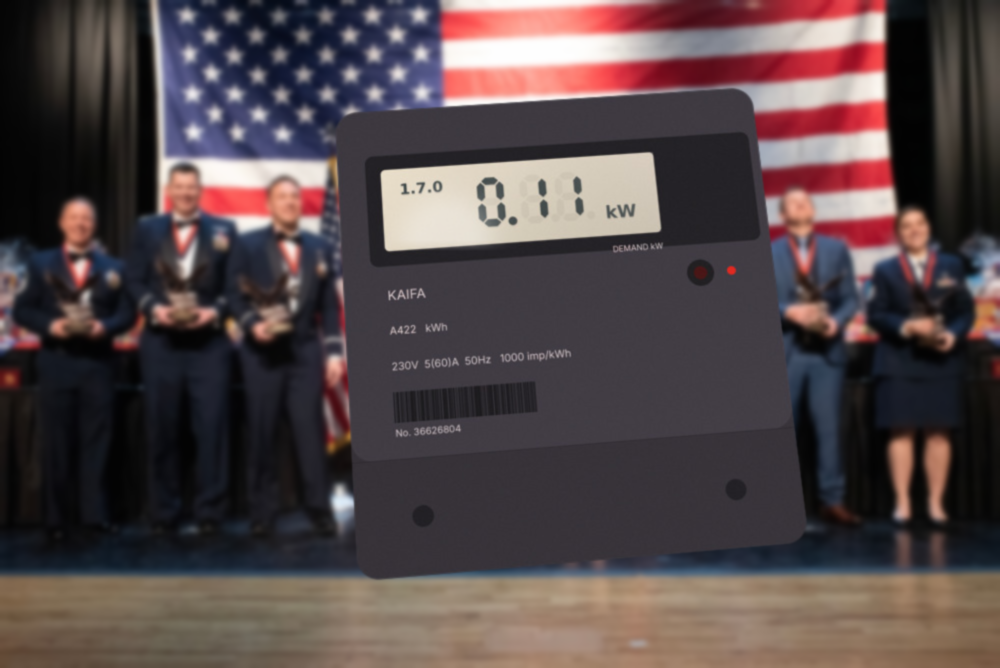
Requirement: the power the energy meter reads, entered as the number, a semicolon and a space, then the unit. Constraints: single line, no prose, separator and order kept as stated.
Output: 0.11; kW
